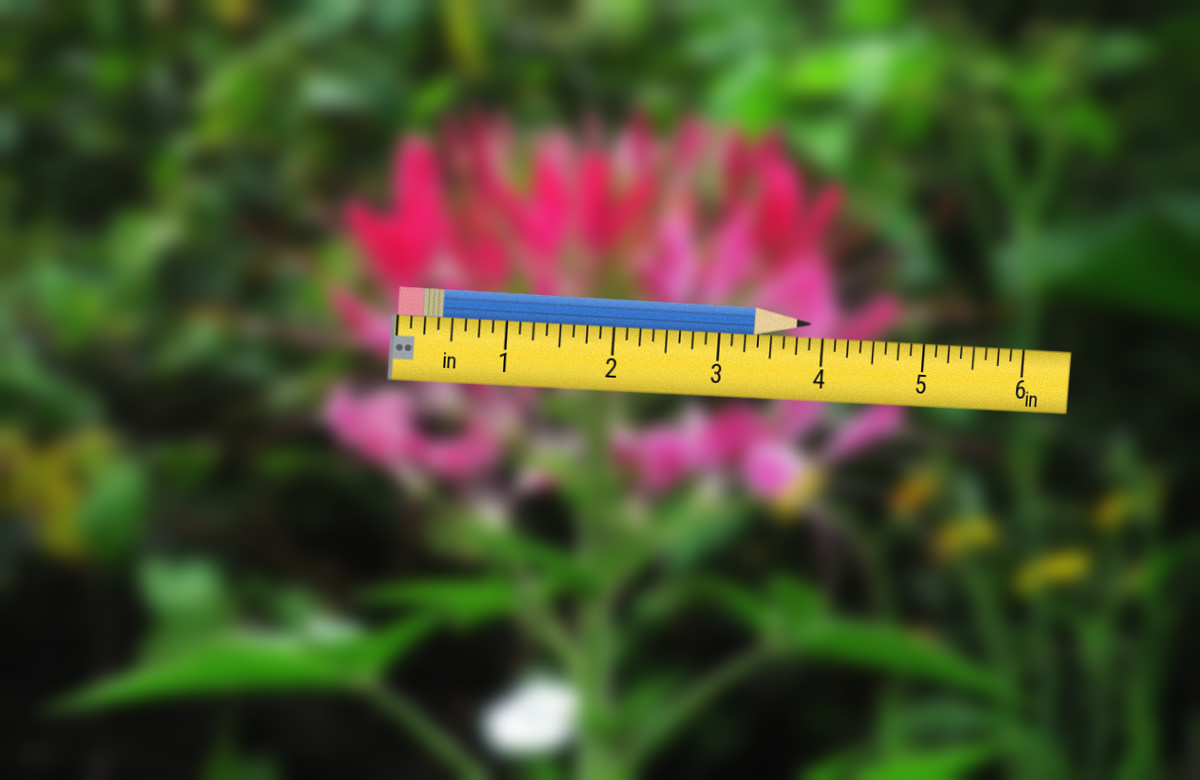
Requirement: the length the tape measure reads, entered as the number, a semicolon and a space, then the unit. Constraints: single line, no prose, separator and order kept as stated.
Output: 3.875; in
